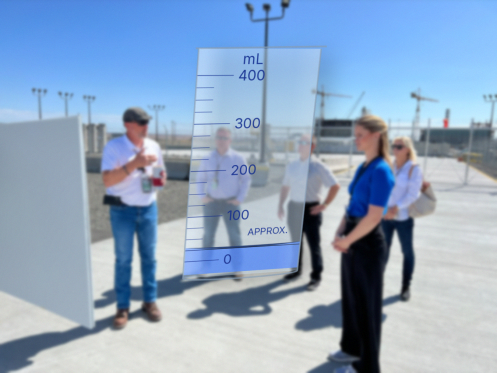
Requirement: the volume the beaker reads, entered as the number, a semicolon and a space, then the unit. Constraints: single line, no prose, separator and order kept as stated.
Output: 25; mL
